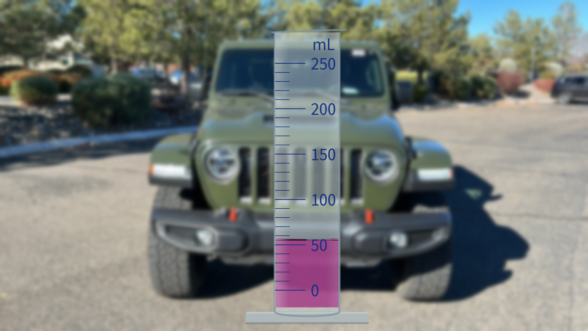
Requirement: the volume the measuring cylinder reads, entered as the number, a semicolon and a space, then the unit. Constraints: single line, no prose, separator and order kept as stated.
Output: 55; mL
